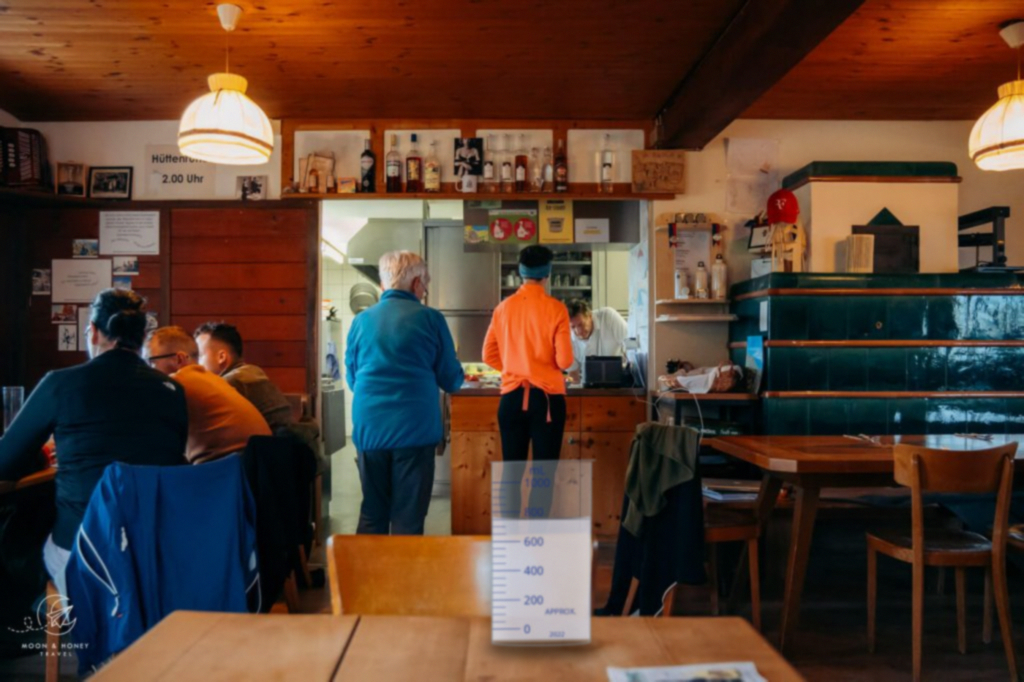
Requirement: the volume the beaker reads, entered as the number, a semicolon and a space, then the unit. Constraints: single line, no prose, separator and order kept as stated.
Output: 750; mL
